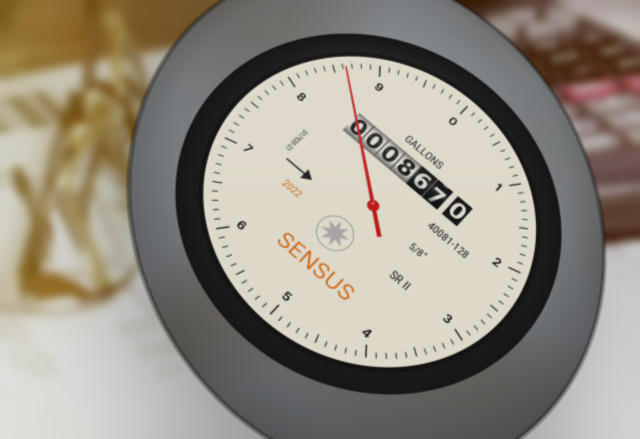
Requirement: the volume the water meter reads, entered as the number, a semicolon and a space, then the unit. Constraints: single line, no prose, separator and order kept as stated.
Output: 8668.6; gal
